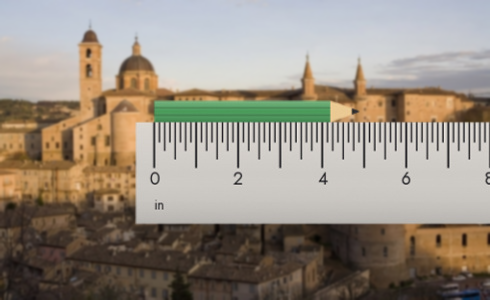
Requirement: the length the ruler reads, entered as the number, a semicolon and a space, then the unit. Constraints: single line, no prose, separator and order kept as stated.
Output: 4.875; in
